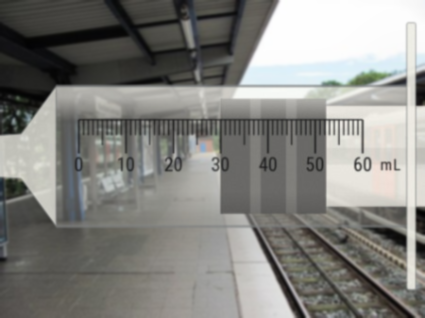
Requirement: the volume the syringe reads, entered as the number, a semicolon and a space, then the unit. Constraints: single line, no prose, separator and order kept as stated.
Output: 30; mL
